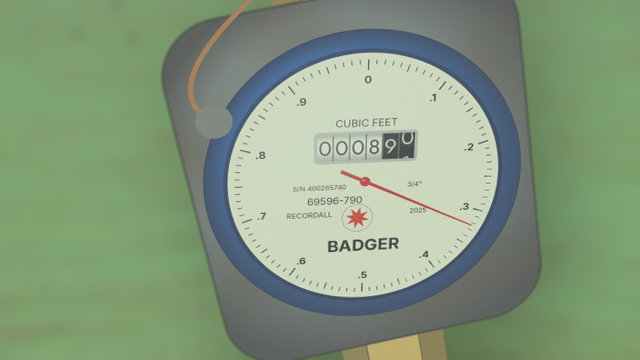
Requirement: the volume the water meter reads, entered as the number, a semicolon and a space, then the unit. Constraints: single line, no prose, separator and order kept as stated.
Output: 890.32; ft³
